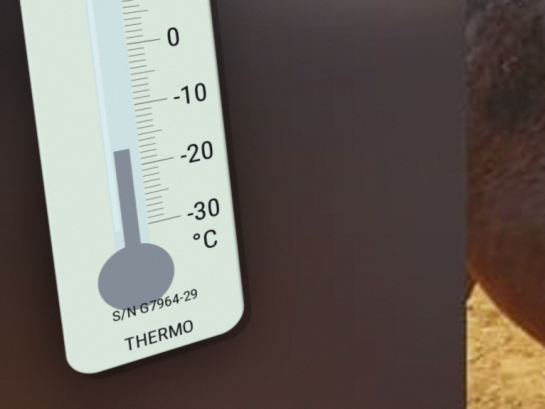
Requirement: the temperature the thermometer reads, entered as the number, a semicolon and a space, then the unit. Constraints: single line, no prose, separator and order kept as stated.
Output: -17; °C
